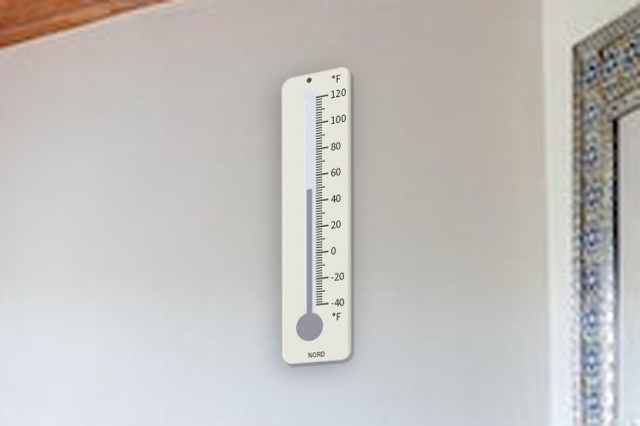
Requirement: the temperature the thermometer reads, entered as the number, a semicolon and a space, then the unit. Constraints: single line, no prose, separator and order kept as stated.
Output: 50; °F
